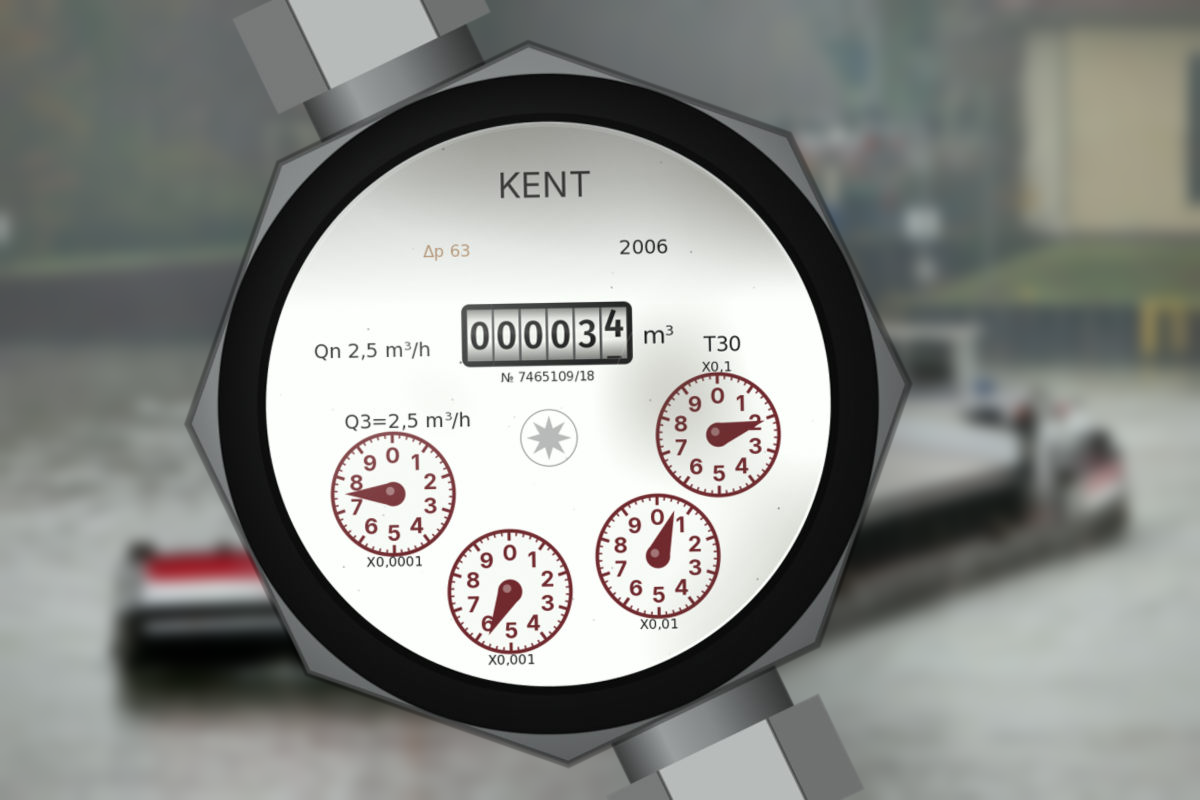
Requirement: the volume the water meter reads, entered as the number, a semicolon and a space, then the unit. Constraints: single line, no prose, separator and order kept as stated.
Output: 34.2057; m³
